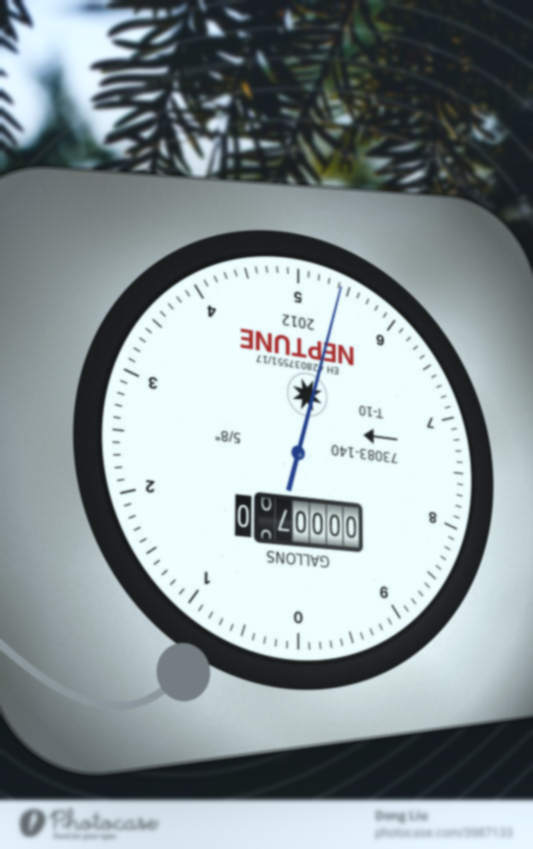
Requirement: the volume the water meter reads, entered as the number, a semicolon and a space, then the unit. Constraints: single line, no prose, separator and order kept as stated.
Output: 785.4; gal
